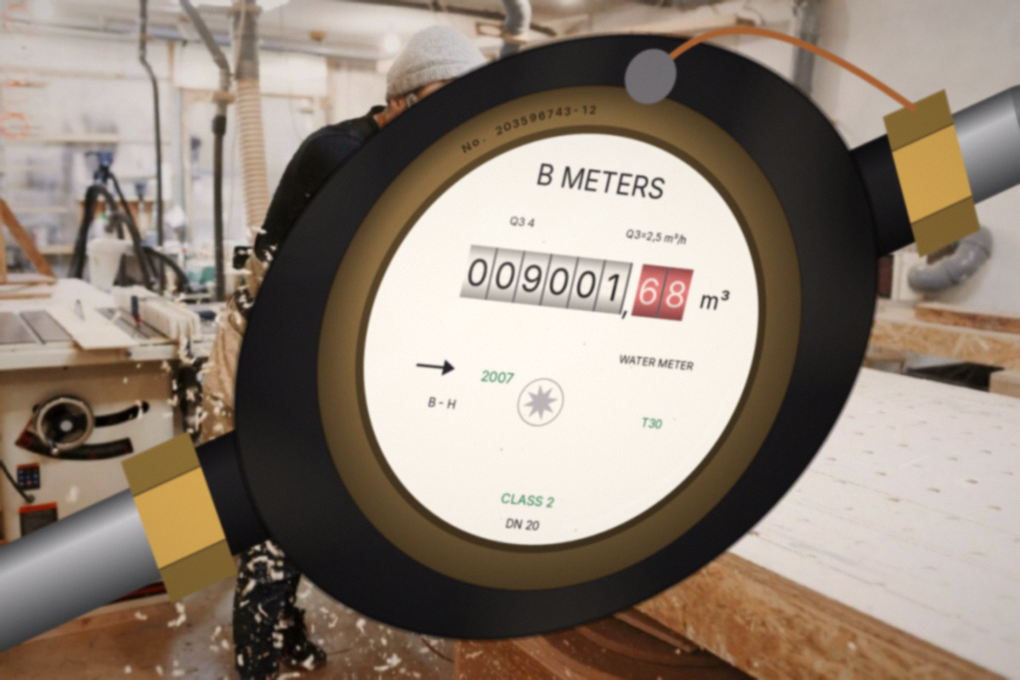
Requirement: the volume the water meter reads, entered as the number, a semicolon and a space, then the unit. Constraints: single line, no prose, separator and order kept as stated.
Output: 9001.68; m³
